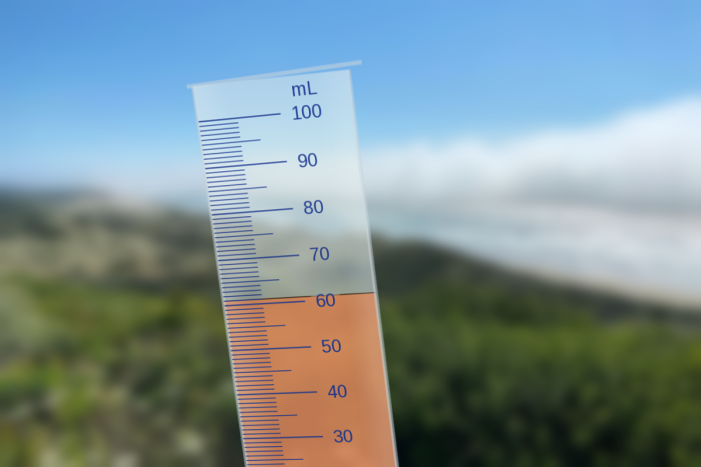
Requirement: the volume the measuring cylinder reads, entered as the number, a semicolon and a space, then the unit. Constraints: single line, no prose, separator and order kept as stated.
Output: 61; mL
